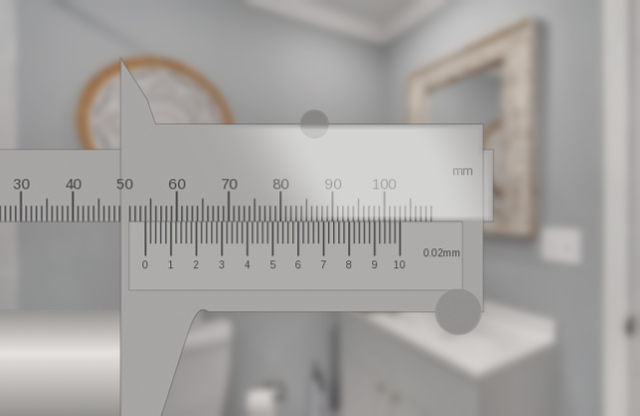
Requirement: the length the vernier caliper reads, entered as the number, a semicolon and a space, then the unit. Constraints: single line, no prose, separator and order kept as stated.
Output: 54.0; mm
